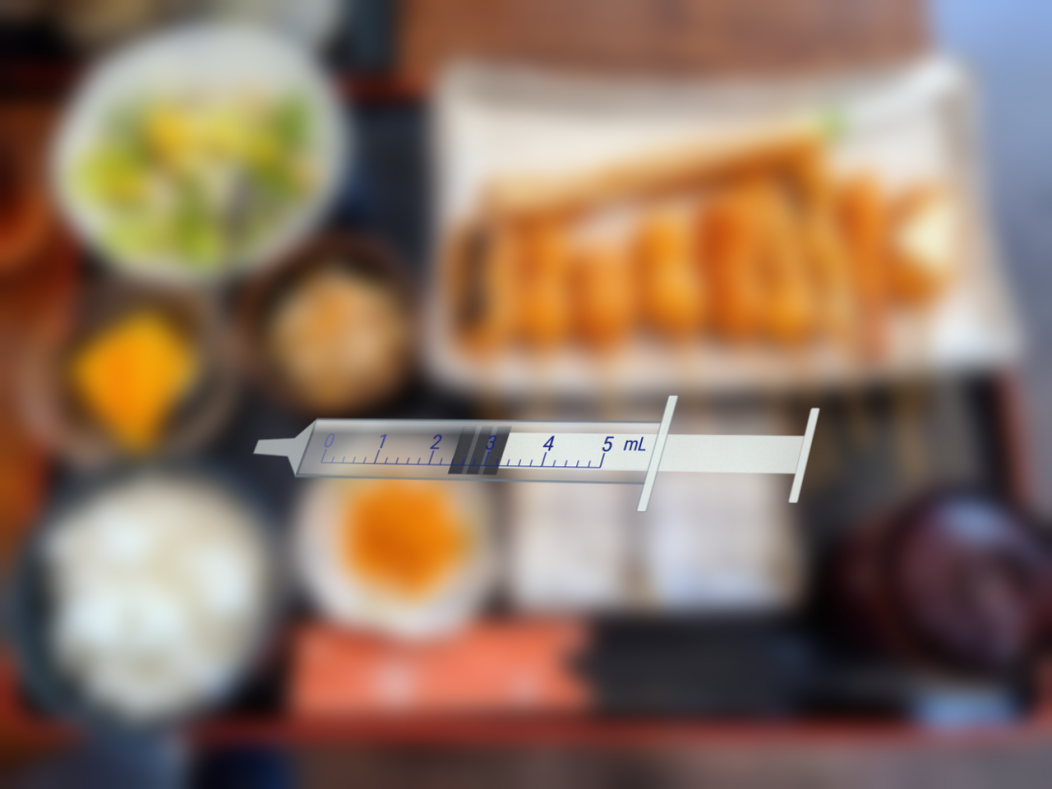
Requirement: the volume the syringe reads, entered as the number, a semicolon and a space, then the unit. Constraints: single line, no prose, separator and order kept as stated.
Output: 2.4; mL
